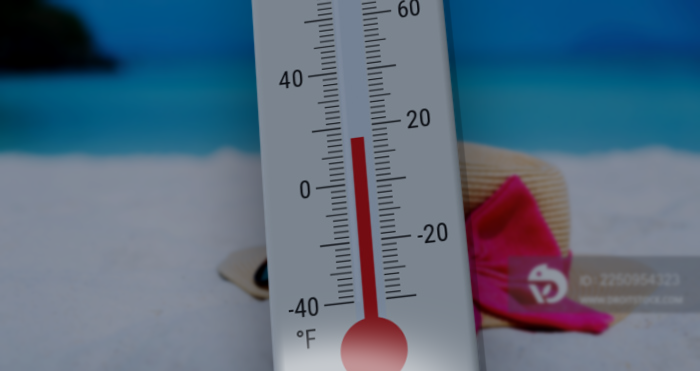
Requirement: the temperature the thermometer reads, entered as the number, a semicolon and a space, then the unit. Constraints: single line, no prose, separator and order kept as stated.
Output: 16; °F
